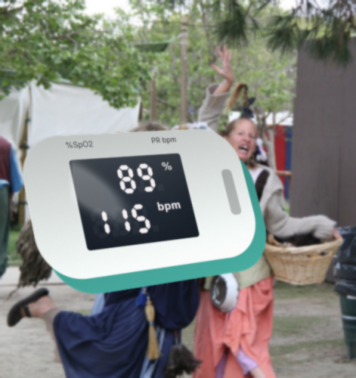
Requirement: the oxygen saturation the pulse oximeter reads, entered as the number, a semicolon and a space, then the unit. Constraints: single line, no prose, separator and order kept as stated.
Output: 89; %
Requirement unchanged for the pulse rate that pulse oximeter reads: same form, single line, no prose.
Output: 115; bpm
